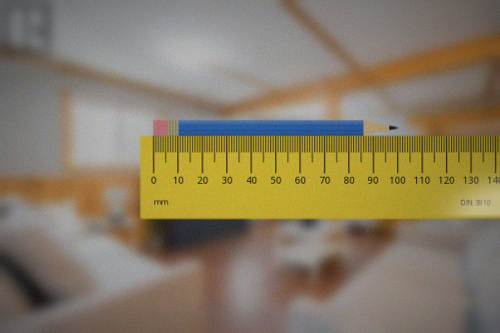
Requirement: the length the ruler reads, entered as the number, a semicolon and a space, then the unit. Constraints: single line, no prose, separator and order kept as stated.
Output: 100; mm
